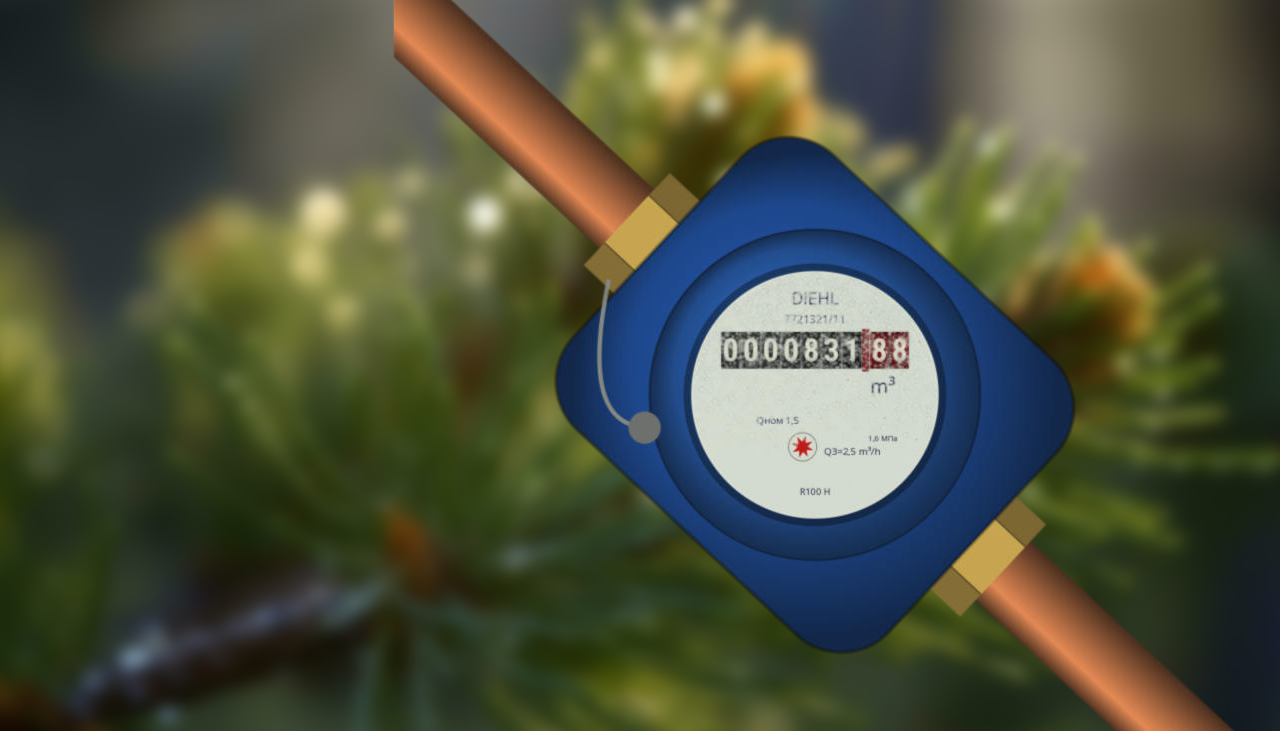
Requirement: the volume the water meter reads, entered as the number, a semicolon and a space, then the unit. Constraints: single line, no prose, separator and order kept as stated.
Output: 831.88; m³
